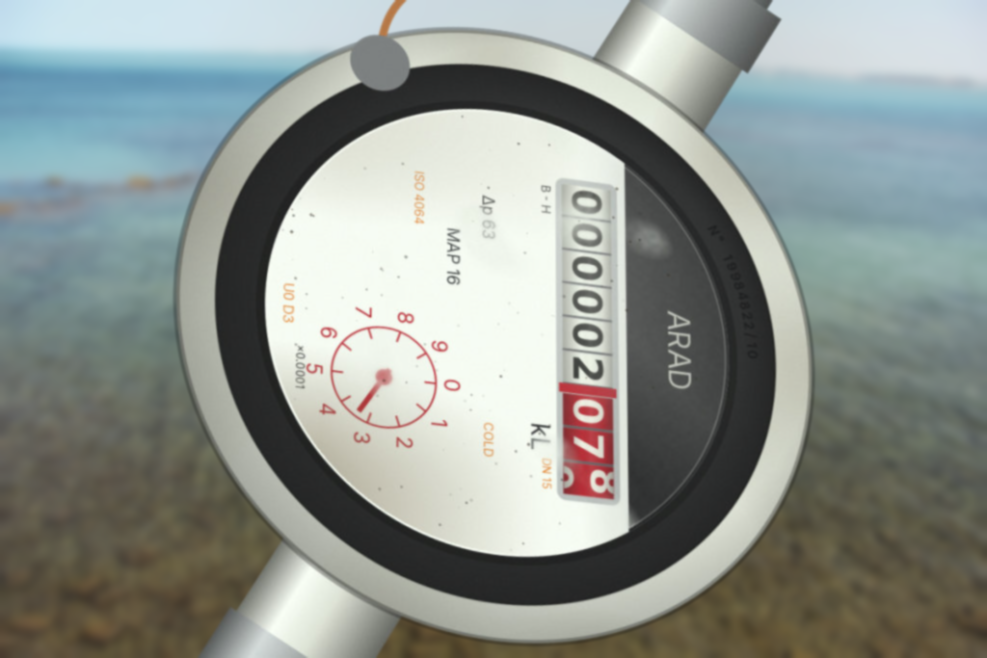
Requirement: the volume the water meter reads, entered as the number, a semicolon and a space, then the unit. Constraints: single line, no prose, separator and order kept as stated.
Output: 2.0783; kL
